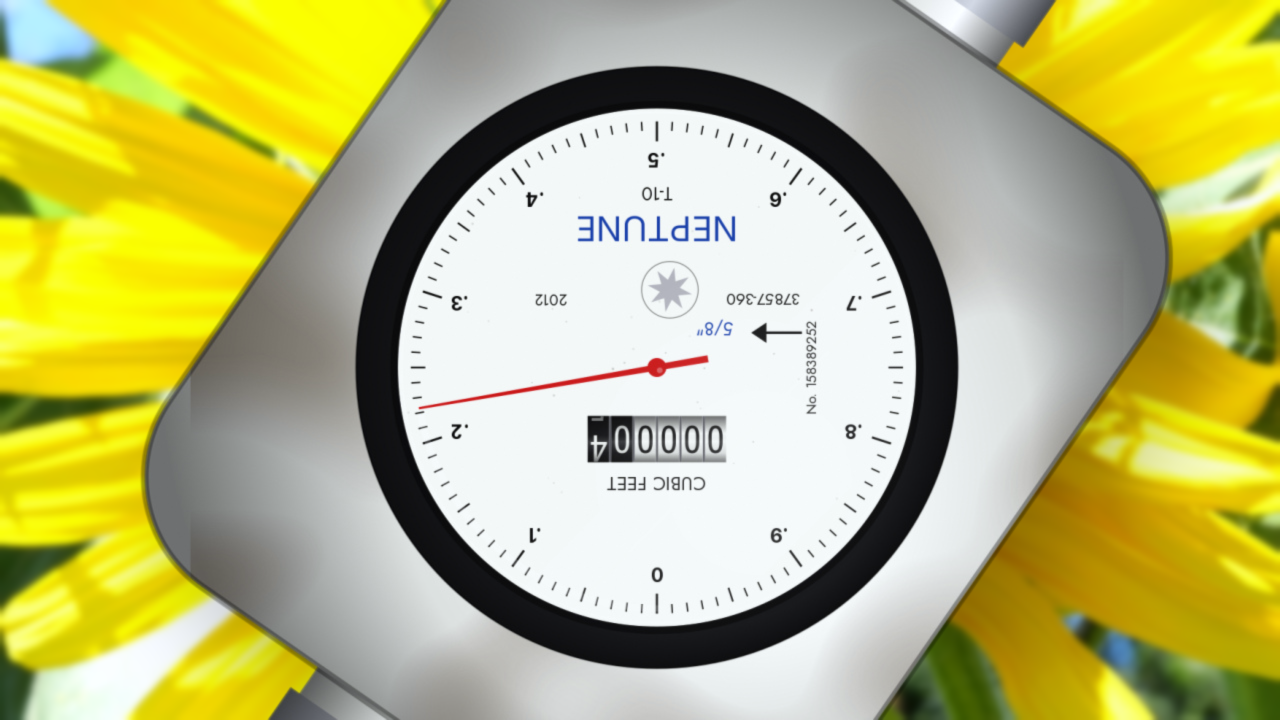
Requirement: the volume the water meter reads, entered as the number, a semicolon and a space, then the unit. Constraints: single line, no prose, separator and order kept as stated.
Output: 4.22; ft³
